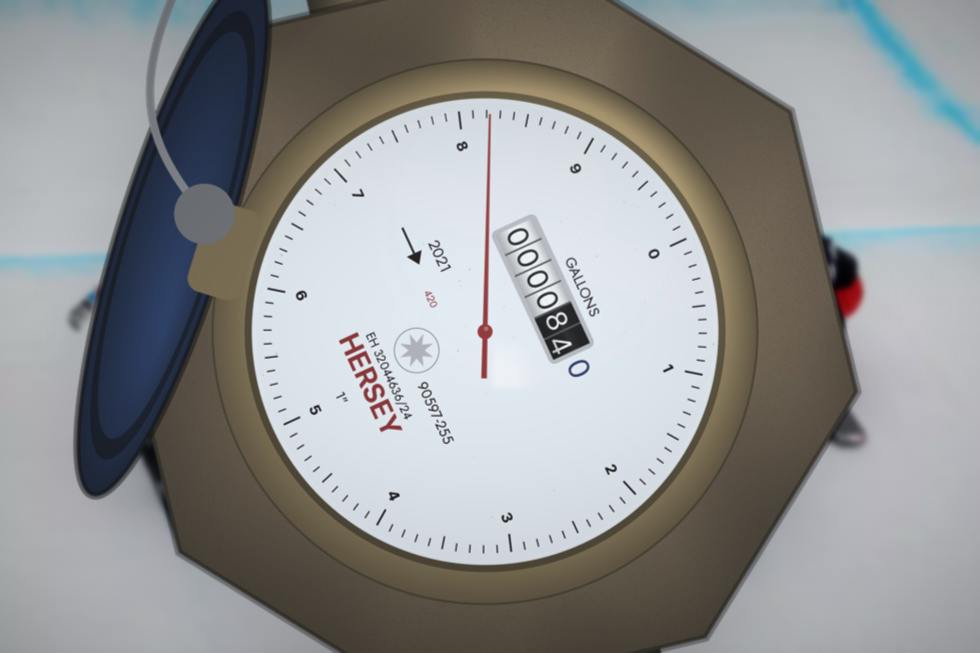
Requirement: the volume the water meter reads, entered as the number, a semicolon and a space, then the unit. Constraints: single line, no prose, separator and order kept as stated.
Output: 838.2; gal
